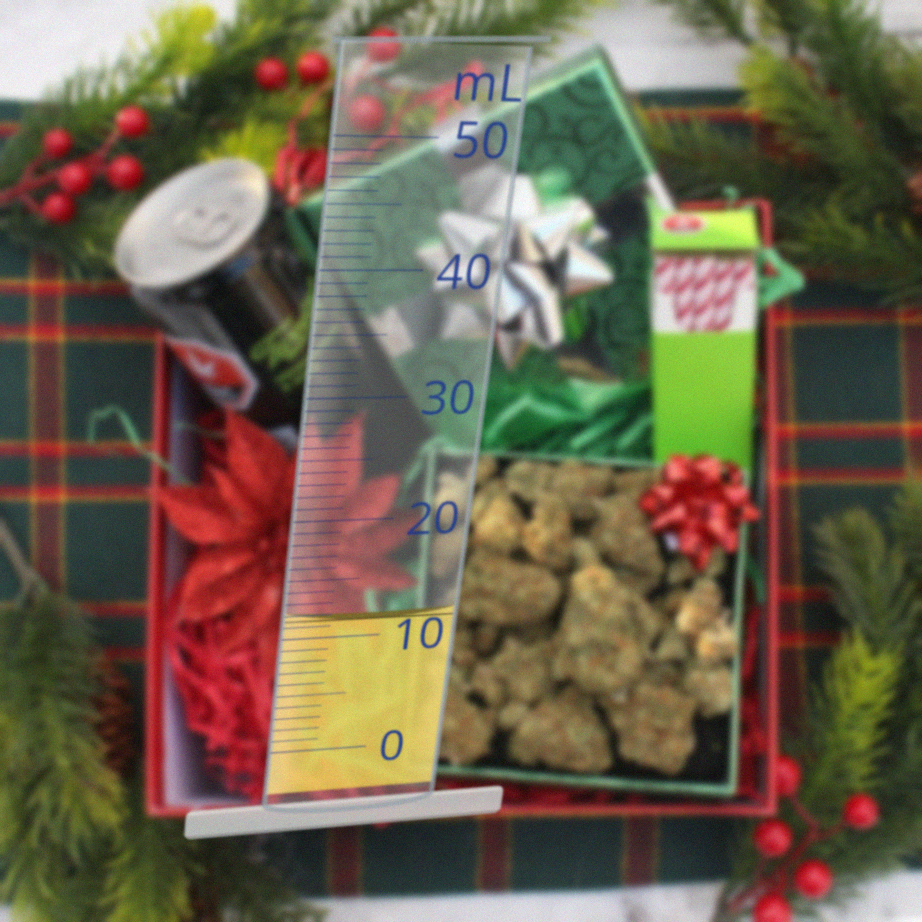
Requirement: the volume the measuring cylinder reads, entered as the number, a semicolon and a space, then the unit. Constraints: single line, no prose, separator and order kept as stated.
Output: 11.5; mL
